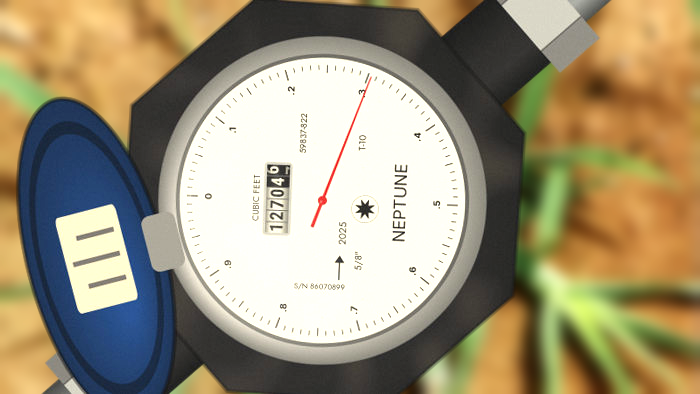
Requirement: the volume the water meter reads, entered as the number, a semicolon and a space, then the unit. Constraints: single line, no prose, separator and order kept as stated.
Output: 127046.30; ft³
